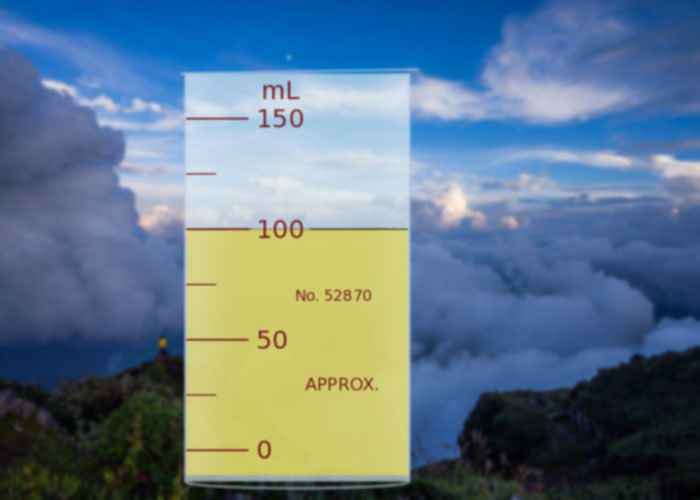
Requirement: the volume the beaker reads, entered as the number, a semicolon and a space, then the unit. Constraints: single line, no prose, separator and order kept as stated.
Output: 100; mL
